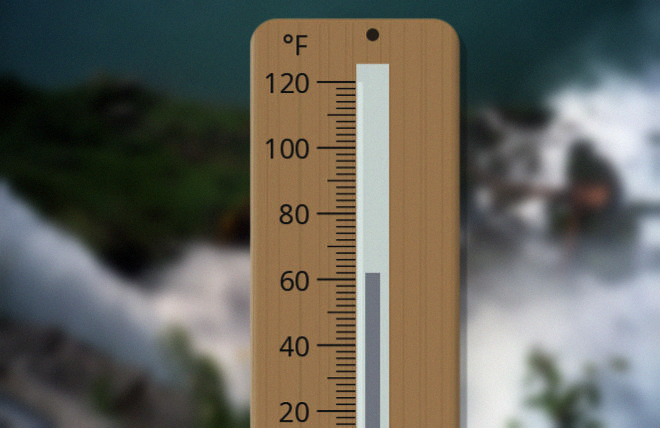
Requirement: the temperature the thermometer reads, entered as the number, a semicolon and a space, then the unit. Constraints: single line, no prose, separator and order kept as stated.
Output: 62; °F
